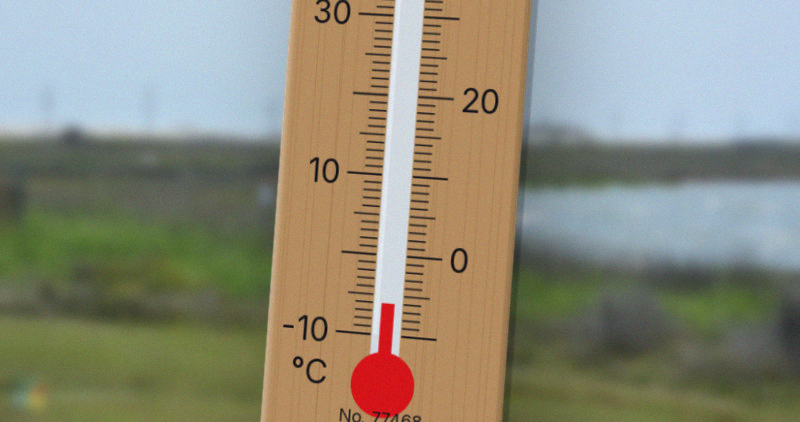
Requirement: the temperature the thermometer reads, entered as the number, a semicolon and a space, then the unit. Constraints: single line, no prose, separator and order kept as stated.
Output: -6; °C
